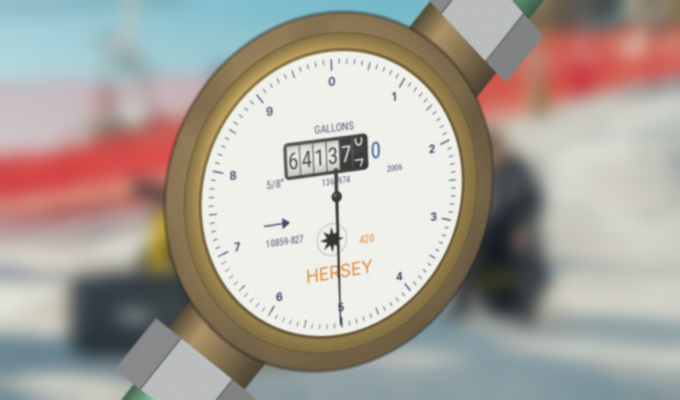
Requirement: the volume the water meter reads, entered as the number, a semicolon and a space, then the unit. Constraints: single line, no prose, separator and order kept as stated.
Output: 6413765.0; gal
